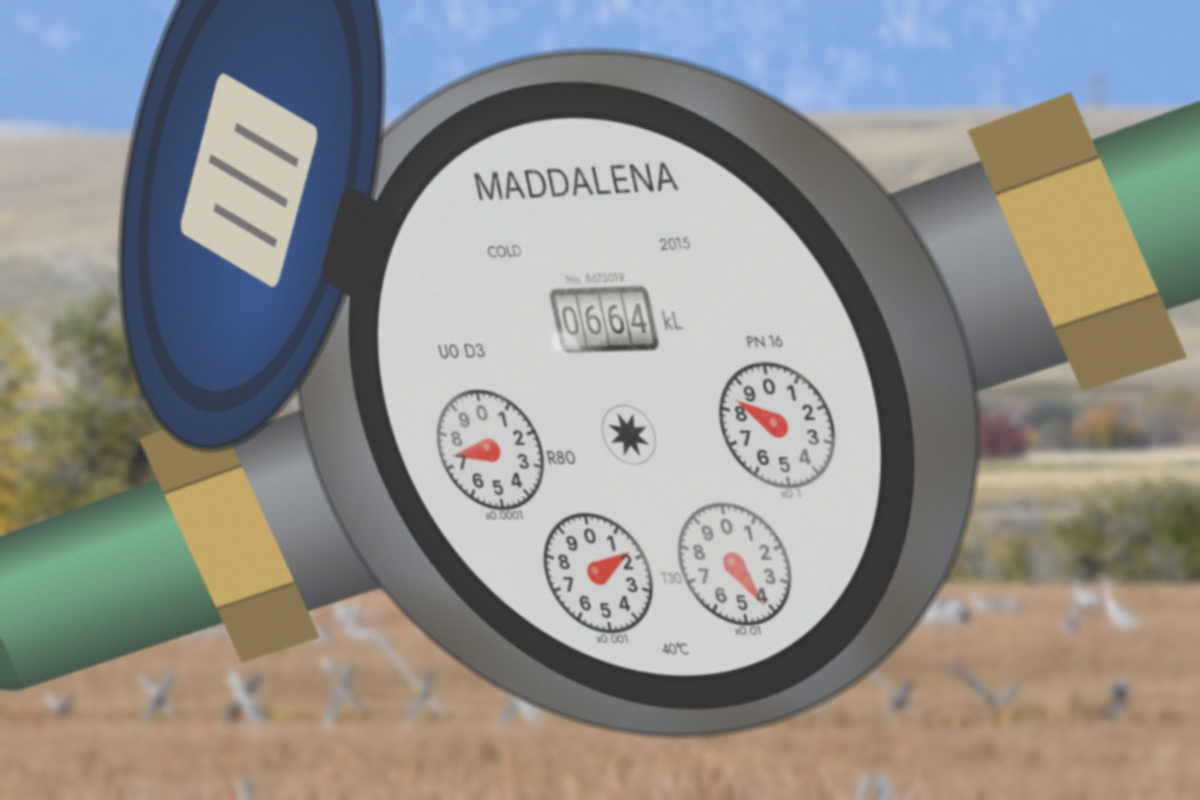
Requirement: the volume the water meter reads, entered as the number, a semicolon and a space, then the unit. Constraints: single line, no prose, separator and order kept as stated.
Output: 664.8417; kL
